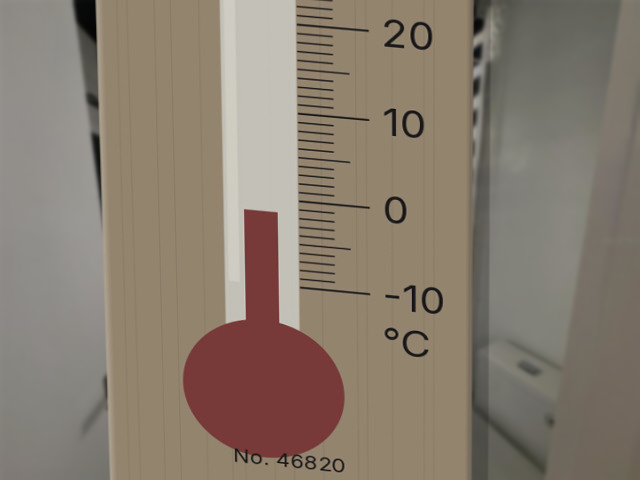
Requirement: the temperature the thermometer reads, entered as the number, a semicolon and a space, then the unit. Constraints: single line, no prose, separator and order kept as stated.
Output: -1.5; °C
